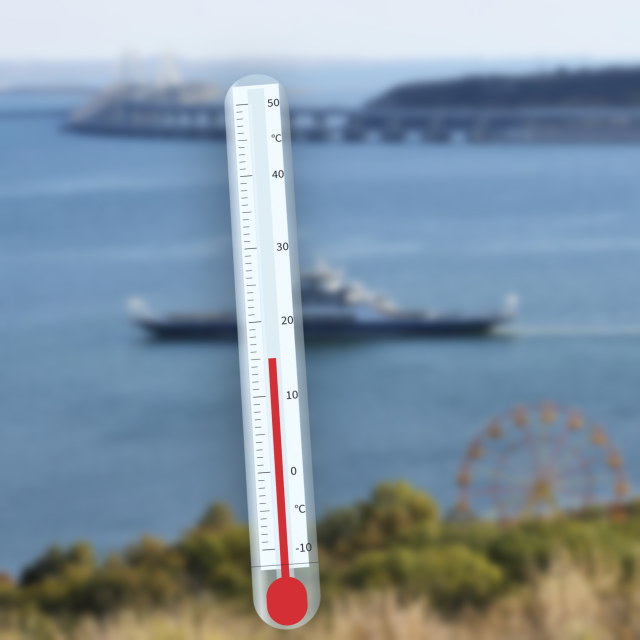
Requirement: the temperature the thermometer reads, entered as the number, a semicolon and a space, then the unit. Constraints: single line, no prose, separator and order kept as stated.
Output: 15; °C
